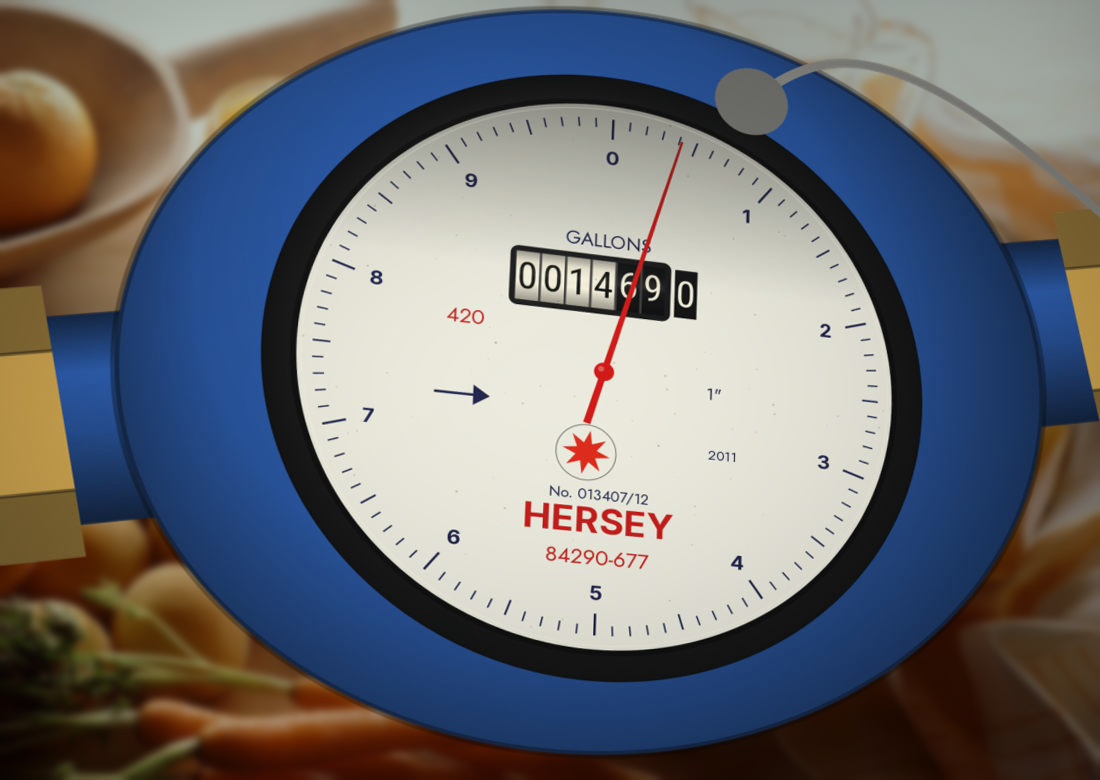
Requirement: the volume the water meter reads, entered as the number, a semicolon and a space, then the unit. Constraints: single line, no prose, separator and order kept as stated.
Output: 14690.4; gal
